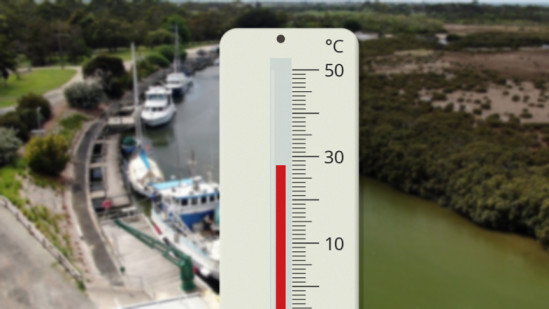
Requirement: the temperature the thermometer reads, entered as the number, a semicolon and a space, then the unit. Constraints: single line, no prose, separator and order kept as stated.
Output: 28; °C
